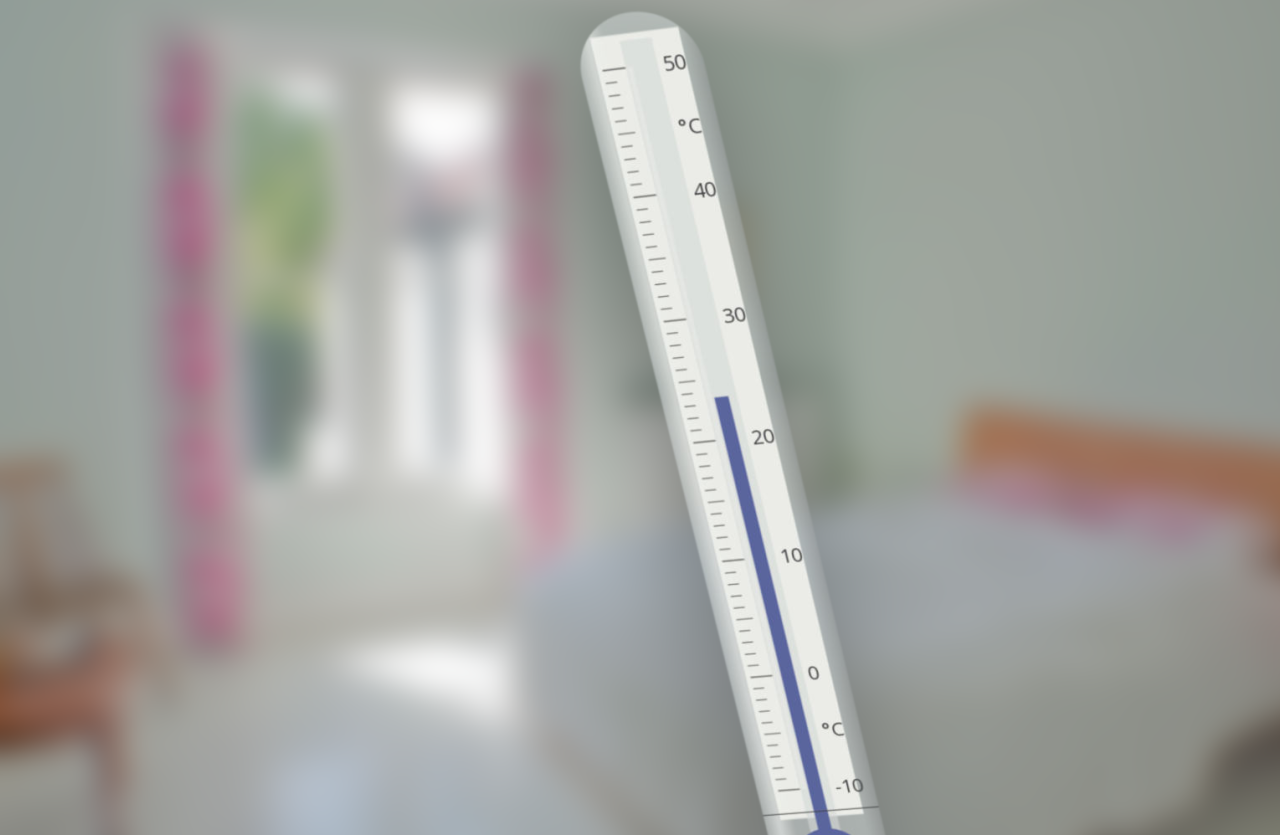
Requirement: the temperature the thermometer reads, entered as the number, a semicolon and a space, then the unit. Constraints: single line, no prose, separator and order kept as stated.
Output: 23.5; °C
